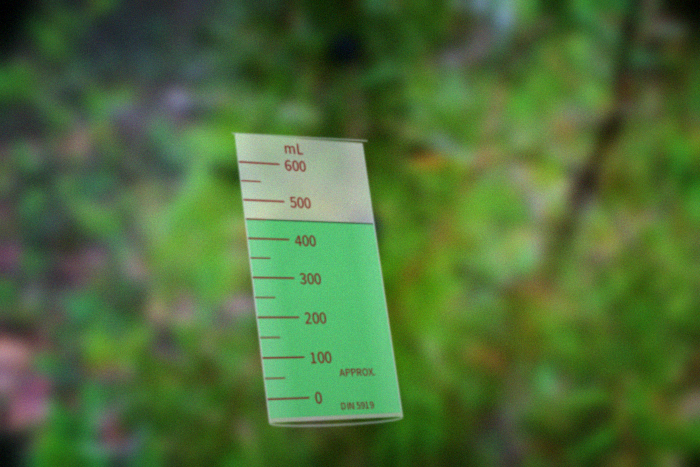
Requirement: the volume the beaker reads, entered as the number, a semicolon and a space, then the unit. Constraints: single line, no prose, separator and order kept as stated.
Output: 450; mL
